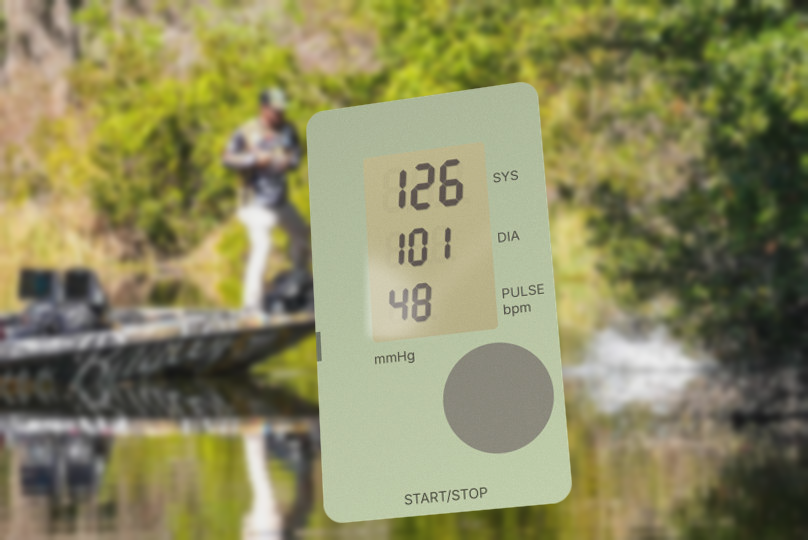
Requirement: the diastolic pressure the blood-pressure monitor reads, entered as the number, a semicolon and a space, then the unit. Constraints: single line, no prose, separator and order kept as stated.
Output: 101; mmHg
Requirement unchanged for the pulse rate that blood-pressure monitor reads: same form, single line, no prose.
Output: 48; bpm
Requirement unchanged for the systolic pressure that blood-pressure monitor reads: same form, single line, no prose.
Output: 126; mmHg
